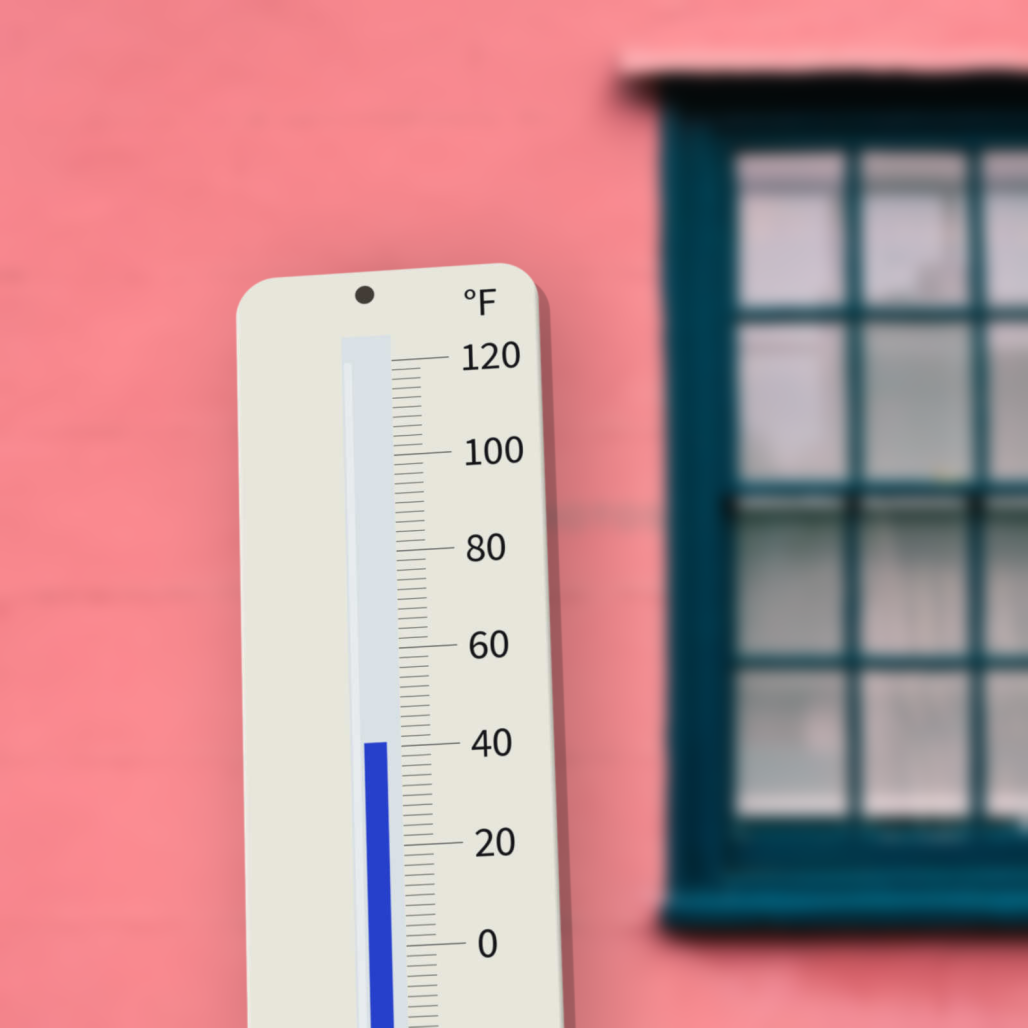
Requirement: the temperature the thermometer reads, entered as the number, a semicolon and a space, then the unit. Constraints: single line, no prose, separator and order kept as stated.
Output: 41; °F
